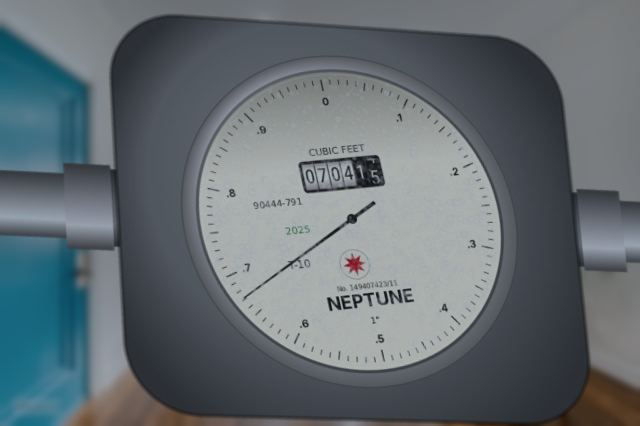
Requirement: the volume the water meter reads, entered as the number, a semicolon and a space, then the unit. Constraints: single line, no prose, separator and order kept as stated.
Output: 70414.67; ft³
